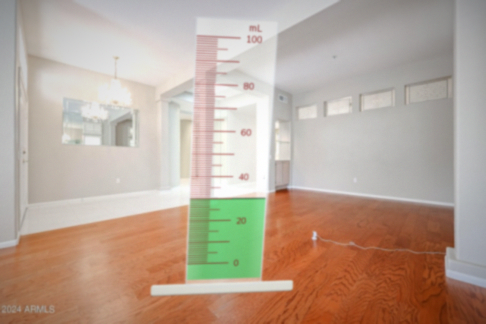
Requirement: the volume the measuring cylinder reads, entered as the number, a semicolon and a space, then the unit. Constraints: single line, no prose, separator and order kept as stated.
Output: 30; mL
